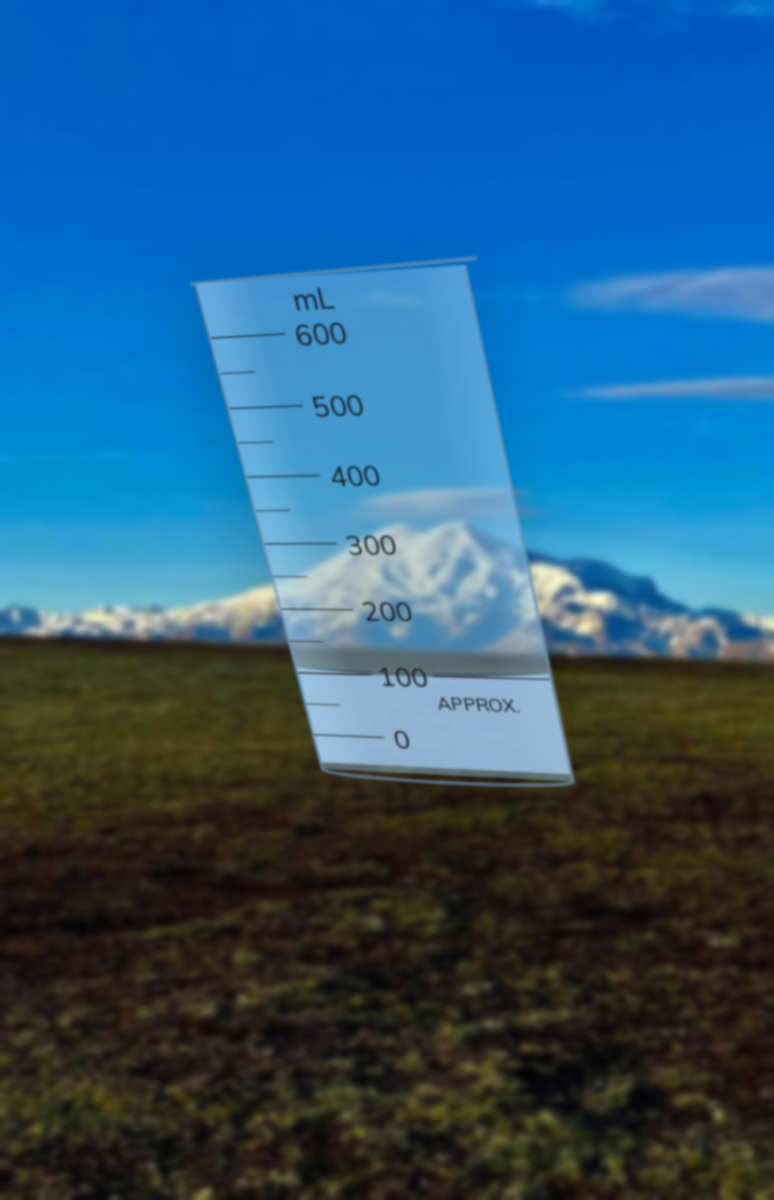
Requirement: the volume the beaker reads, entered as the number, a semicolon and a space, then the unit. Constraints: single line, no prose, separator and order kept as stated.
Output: 100; mL
